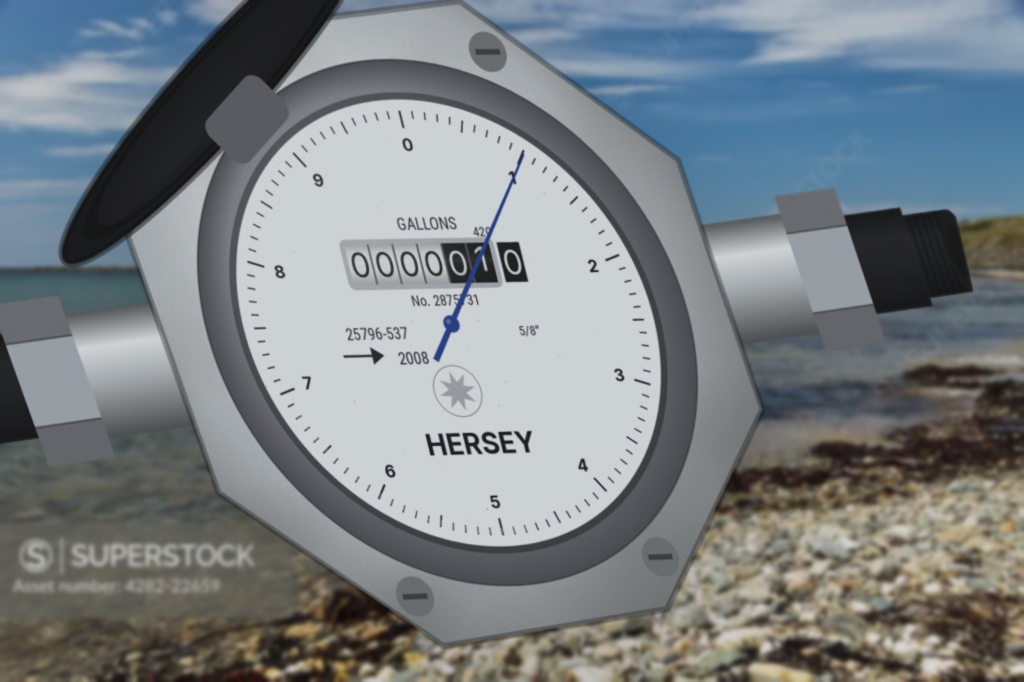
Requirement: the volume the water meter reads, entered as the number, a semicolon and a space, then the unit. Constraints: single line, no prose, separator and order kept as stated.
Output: 11.0; gal
